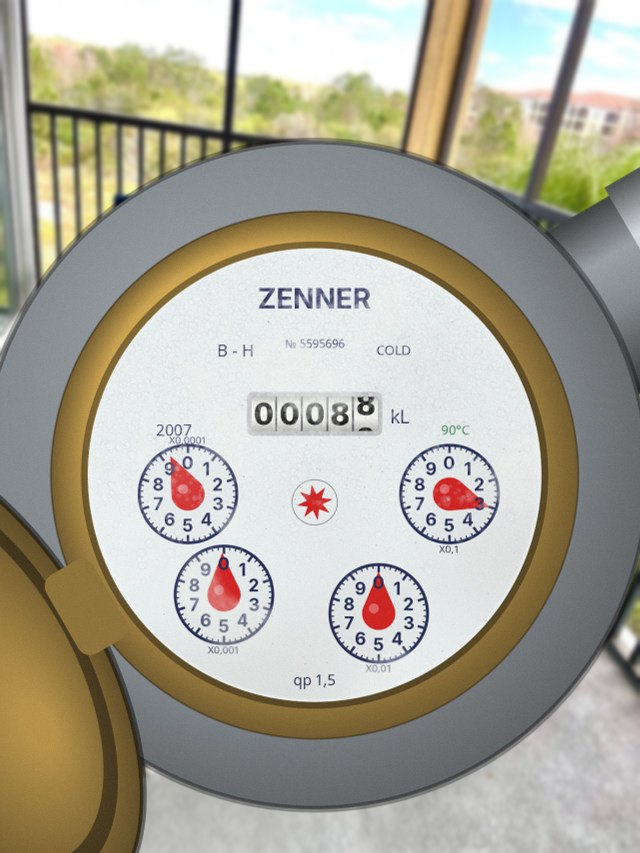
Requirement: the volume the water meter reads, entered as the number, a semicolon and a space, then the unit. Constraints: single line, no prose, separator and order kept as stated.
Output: 88.2999; kL
